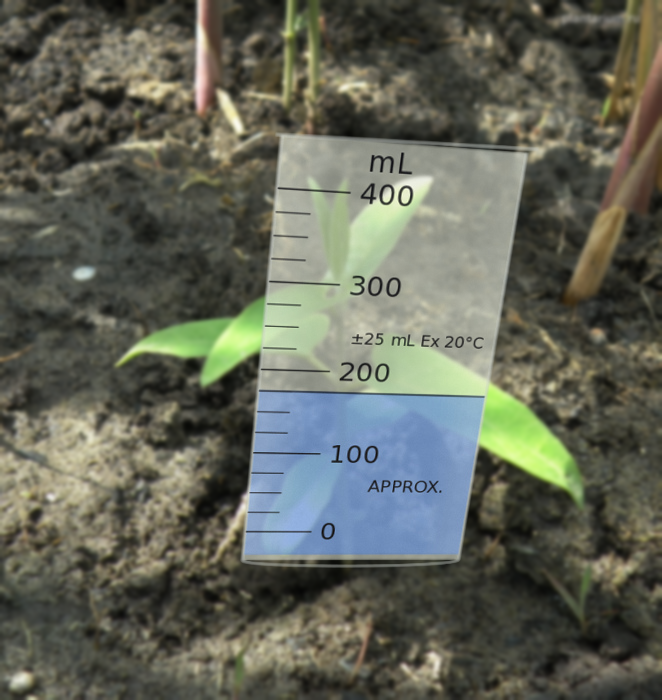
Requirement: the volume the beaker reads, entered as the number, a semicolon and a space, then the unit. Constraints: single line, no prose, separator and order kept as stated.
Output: 175; mL
